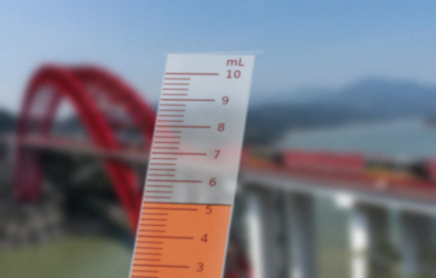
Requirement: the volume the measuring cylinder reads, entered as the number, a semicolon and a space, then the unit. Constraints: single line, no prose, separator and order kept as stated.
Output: 5.2; mL
